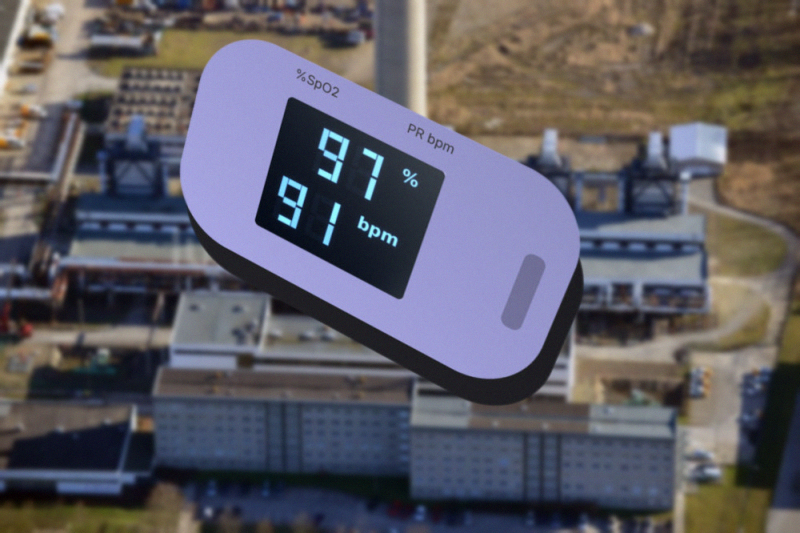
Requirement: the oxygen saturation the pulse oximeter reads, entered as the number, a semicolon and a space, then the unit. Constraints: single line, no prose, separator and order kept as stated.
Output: 97; %
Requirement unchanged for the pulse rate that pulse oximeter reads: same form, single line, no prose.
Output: 91; bpm
